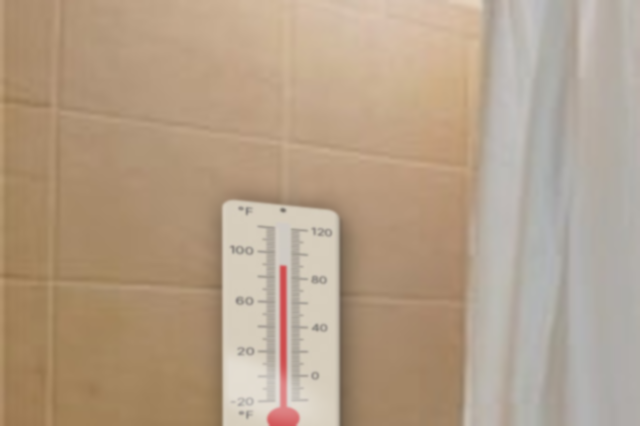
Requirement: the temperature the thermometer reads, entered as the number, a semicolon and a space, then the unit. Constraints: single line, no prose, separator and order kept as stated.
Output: 90; °F
